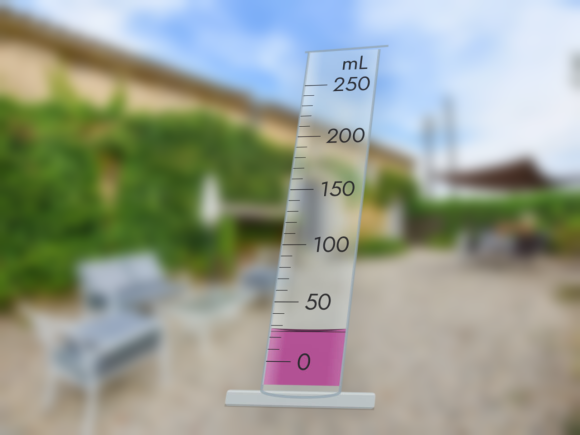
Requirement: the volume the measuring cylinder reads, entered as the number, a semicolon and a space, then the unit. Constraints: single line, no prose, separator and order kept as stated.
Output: 25; mL
